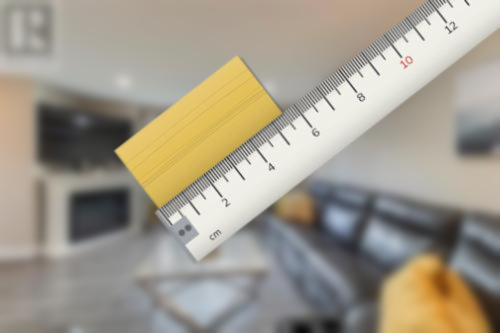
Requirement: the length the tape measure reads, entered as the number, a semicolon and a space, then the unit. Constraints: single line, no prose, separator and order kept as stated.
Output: 5.5; cm
